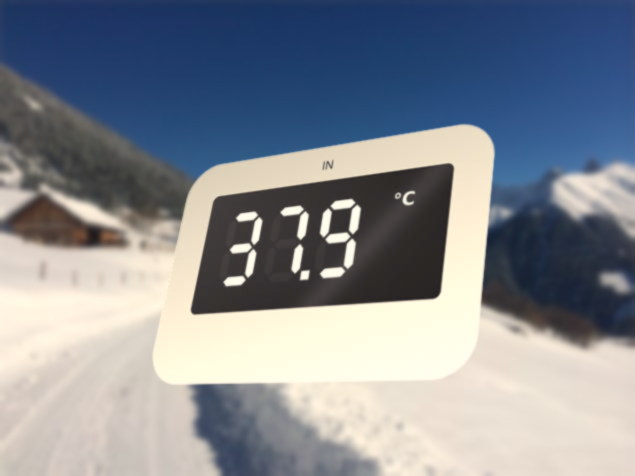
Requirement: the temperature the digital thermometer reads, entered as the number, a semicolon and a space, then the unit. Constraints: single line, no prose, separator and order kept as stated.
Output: 37.9; °C
